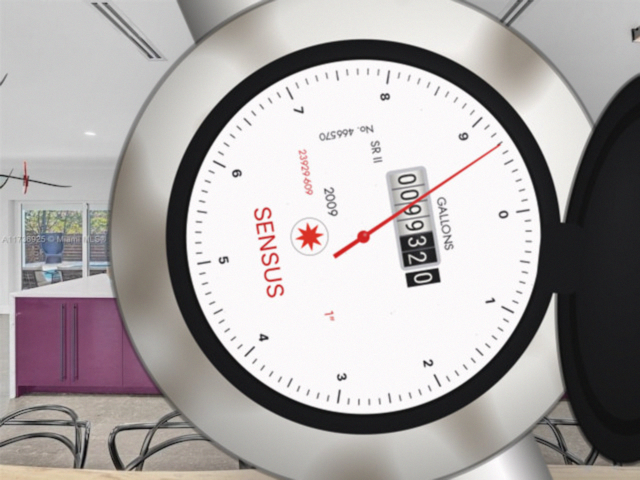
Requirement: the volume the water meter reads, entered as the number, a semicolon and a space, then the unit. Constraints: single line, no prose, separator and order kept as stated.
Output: 99319.3; gal
